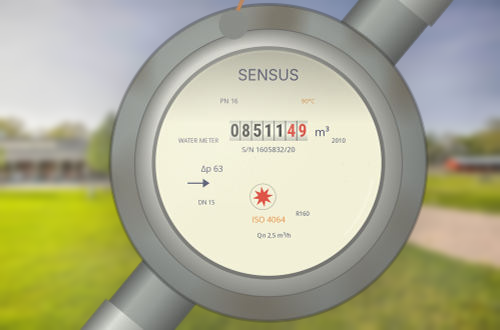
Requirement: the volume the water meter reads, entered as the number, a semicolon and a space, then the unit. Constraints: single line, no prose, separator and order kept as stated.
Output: 8511.49; m³
